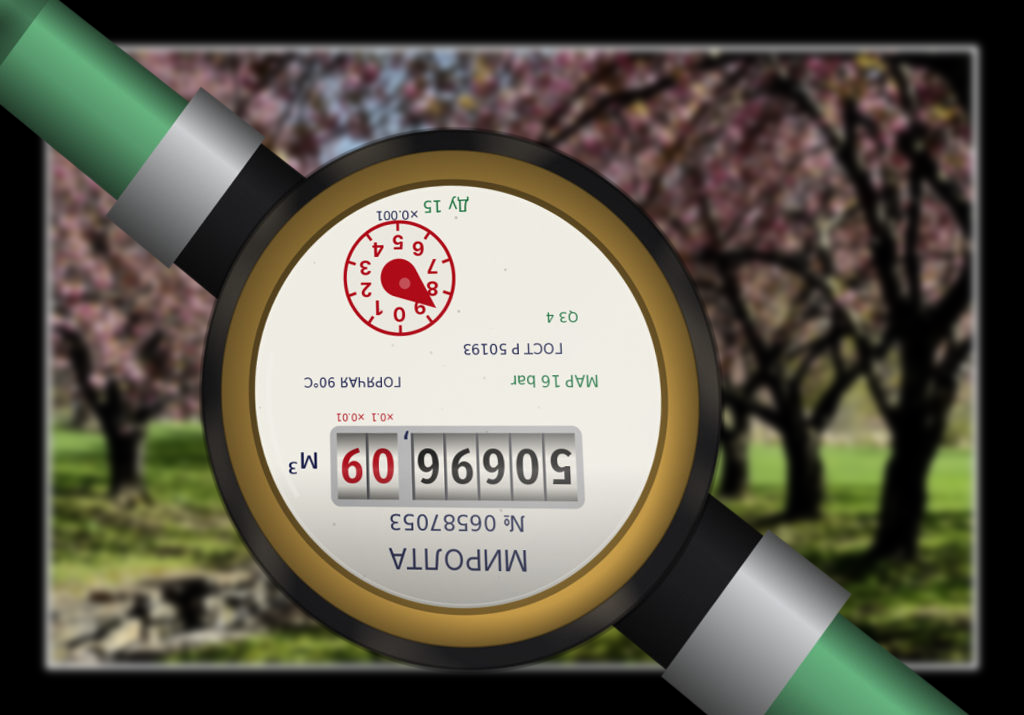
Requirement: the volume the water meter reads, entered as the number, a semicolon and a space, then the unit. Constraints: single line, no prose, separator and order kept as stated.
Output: 50696.098; m³
